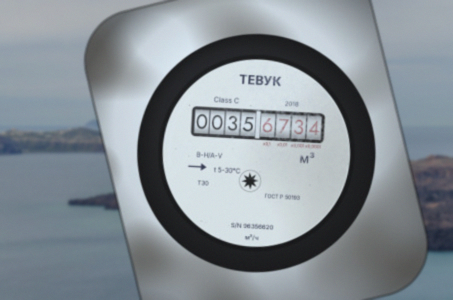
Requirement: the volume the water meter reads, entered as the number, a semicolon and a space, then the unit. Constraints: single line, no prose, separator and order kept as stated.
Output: 35.6734; m³
